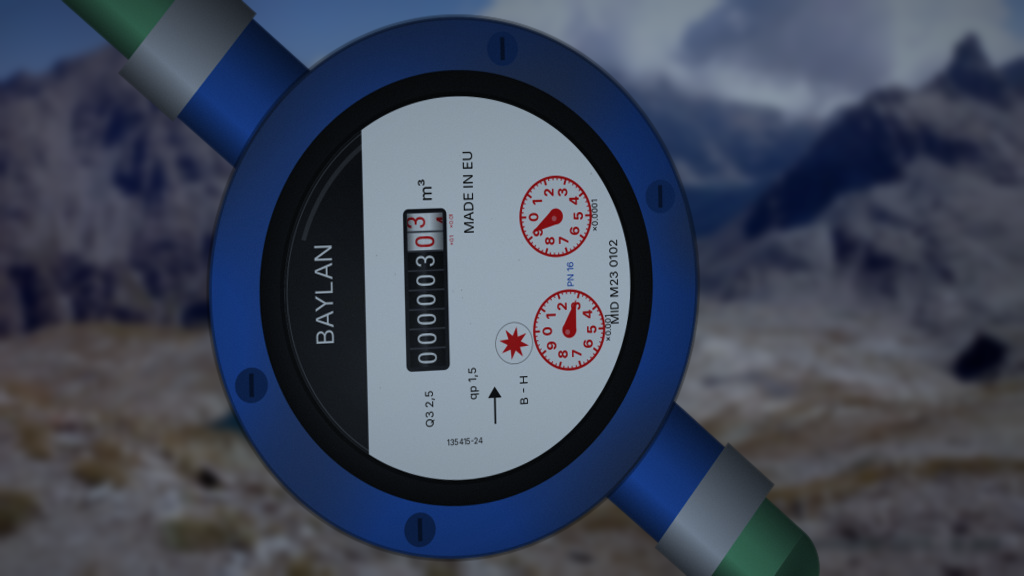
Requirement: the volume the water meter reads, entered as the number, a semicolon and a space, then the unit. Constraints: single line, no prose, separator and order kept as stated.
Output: 3.0329; m³
